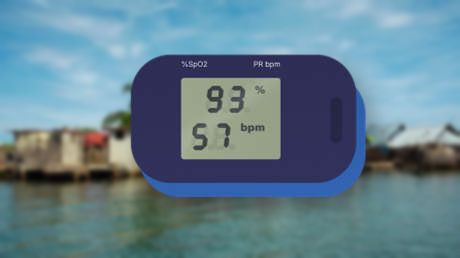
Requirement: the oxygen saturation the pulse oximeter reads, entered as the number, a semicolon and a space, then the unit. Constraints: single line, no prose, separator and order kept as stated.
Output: 93; %
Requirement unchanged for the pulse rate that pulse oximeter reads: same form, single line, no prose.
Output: 57; bpm
